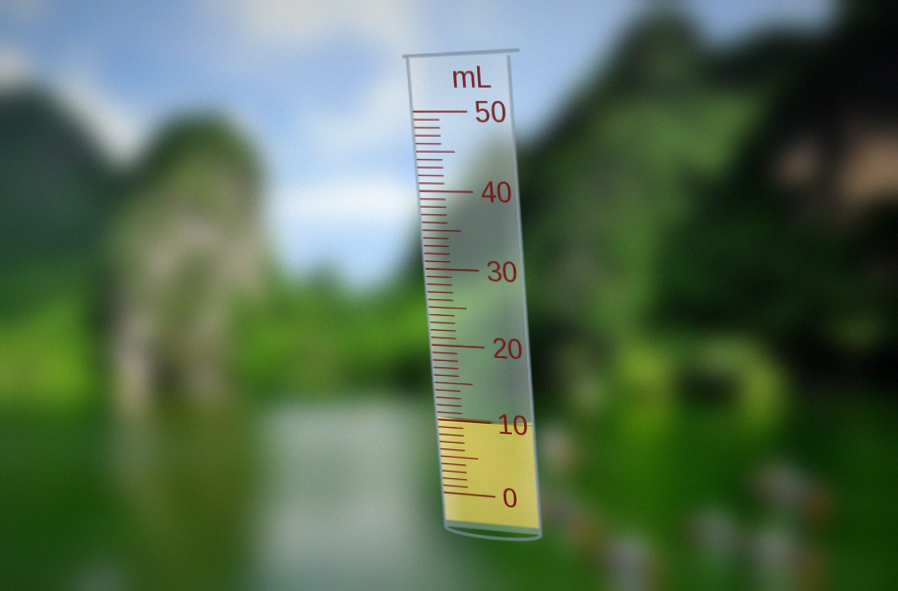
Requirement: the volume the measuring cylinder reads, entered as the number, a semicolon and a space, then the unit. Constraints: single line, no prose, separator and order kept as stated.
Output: 10; mL
